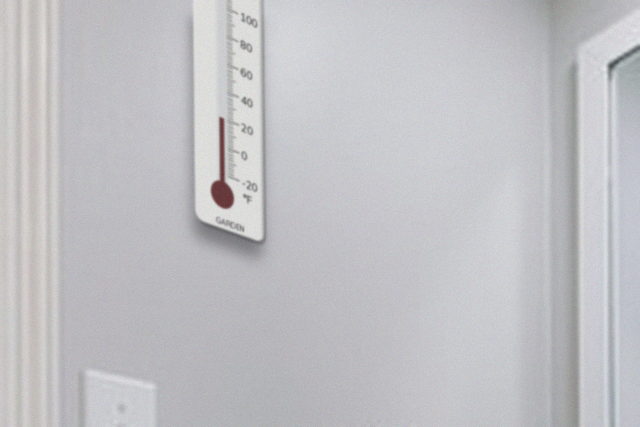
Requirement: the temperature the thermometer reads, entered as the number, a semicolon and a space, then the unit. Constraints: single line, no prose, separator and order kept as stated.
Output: 20; °F
